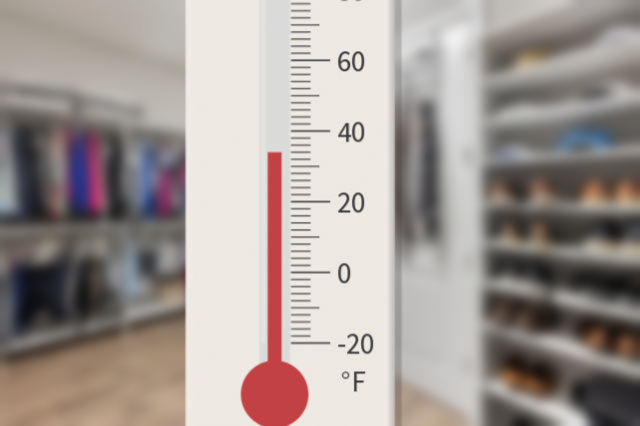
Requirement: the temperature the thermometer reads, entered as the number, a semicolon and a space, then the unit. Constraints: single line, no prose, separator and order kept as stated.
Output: 34; °F
